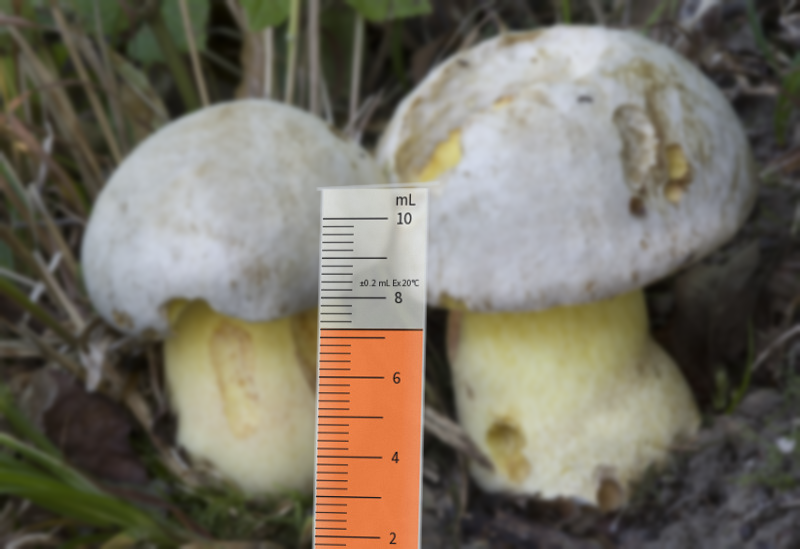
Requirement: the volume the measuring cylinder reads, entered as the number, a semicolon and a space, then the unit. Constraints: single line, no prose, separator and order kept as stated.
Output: 7.2; mL
